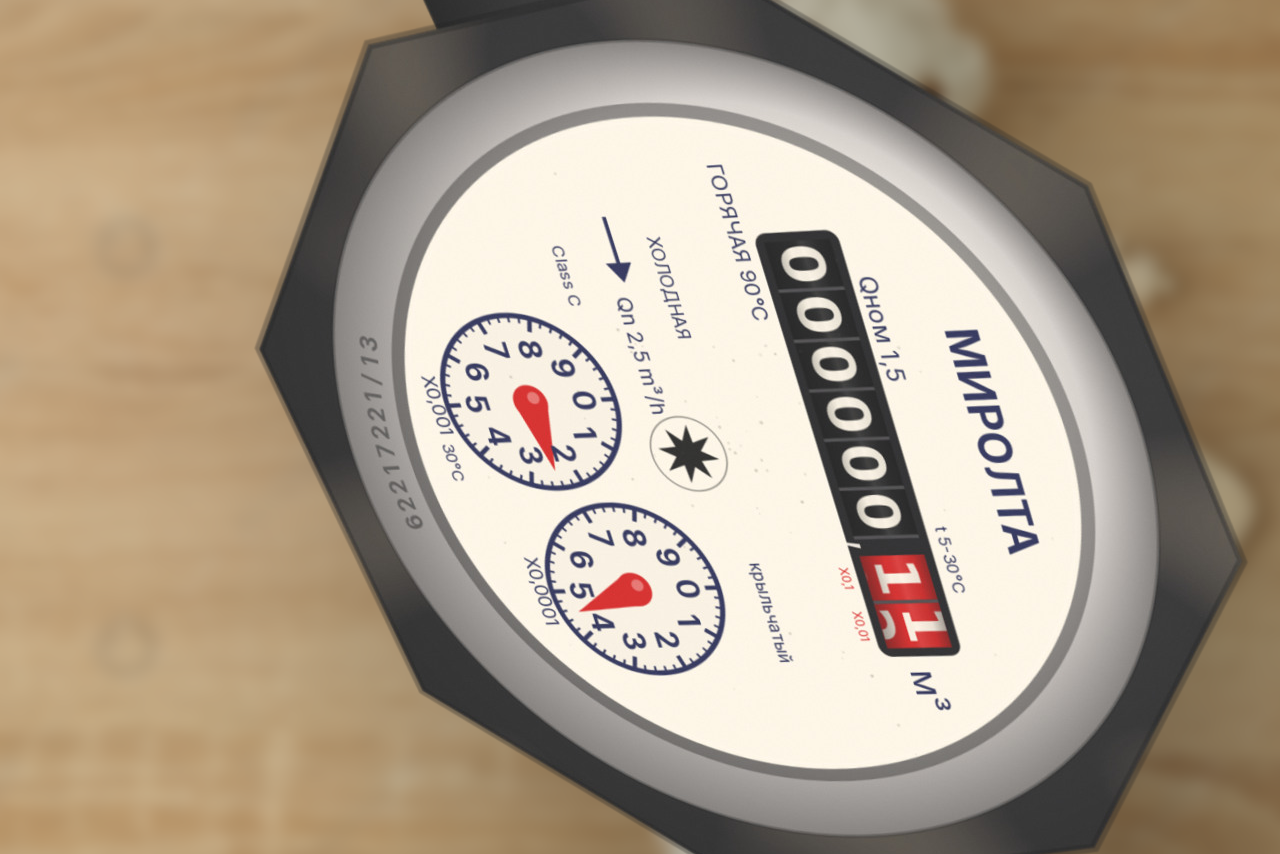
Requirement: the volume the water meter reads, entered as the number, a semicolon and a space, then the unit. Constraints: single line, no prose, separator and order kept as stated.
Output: 0.1124; m³
